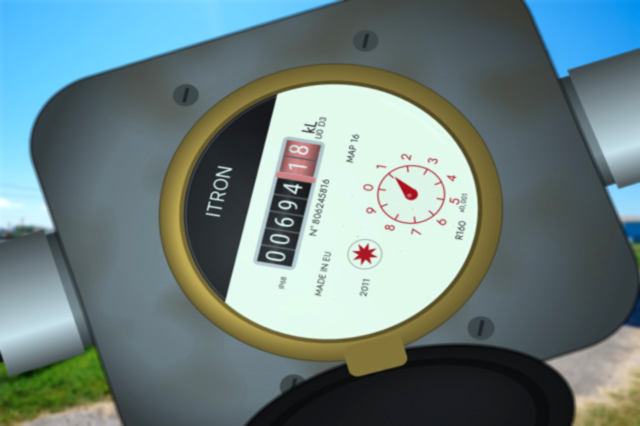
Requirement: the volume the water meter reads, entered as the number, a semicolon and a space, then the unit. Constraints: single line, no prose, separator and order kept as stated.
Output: 694.181; kL
